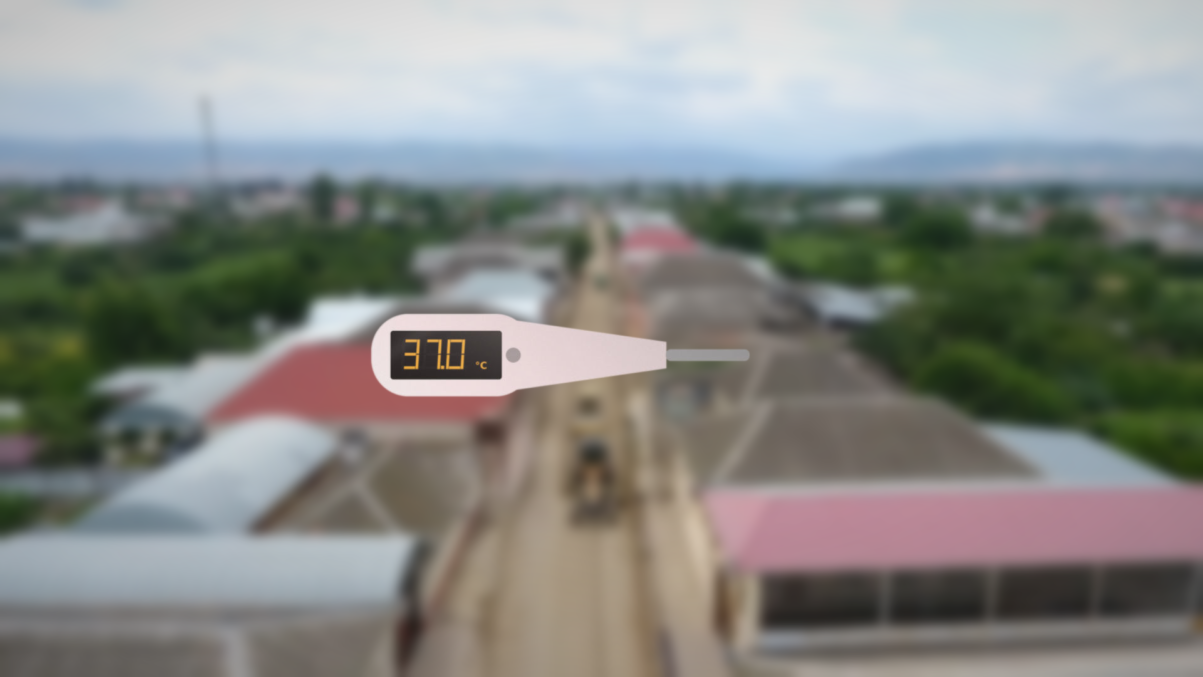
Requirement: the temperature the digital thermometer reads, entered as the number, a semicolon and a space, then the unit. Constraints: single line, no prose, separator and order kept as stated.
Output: 37.0; °C
